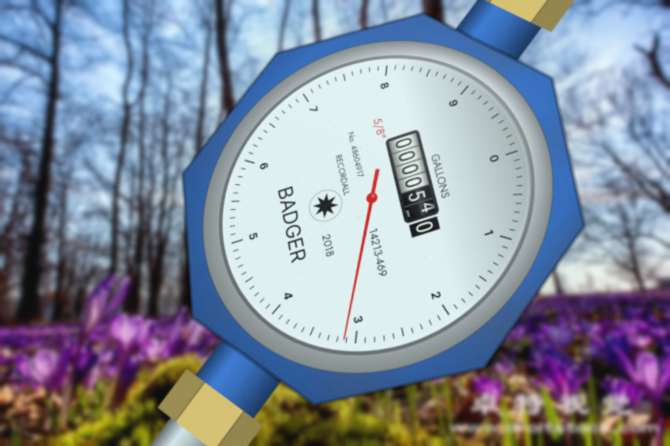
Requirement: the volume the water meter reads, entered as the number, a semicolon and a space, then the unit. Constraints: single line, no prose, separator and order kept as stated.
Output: 543.1; gal
